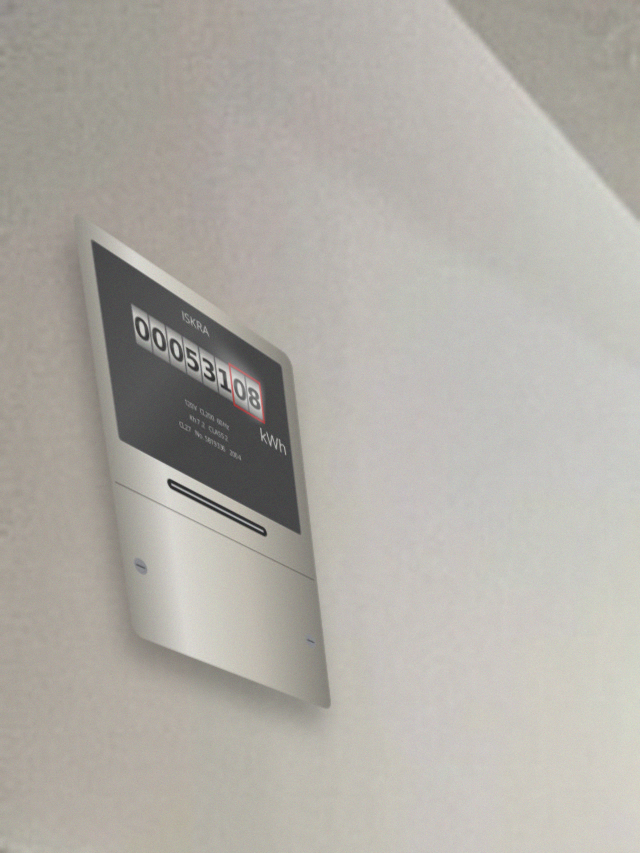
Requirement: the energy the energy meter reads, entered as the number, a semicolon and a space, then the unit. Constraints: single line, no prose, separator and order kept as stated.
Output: 531.08; kWh
